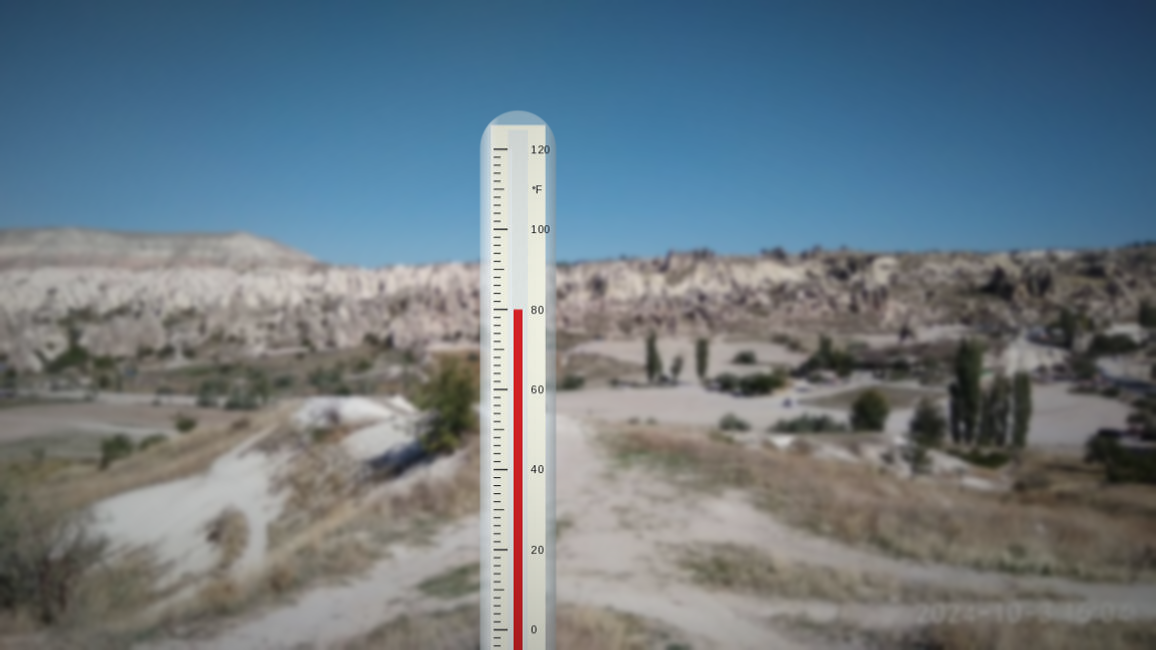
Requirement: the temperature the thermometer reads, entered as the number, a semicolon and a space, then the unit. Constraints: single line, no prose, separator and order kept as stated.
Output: 80; °F
